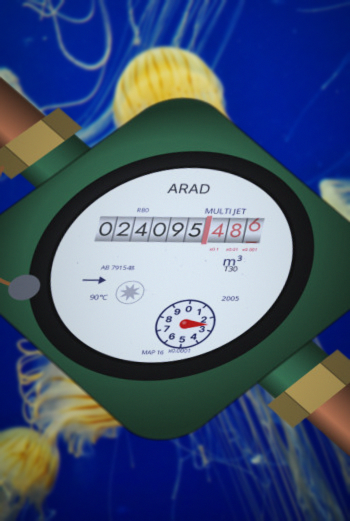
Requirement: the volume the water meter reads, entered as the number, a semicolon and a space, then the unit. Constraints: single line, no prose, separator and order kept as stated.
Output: 24095.4862; m³
